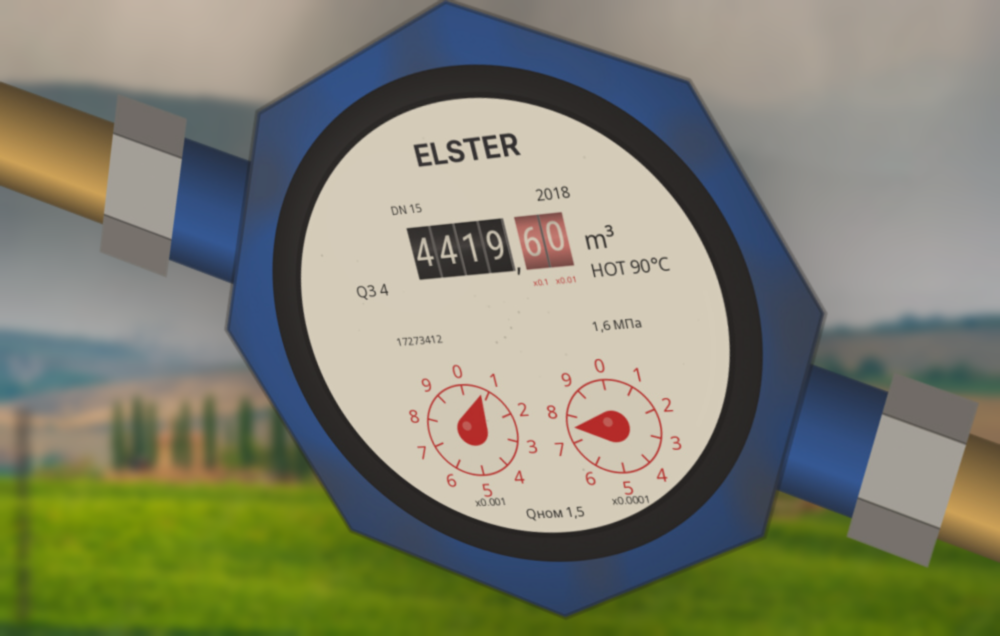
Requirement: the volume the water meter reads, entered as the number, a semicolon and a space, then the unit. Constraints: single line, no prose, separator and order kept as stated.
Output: 4419.6007; m³
